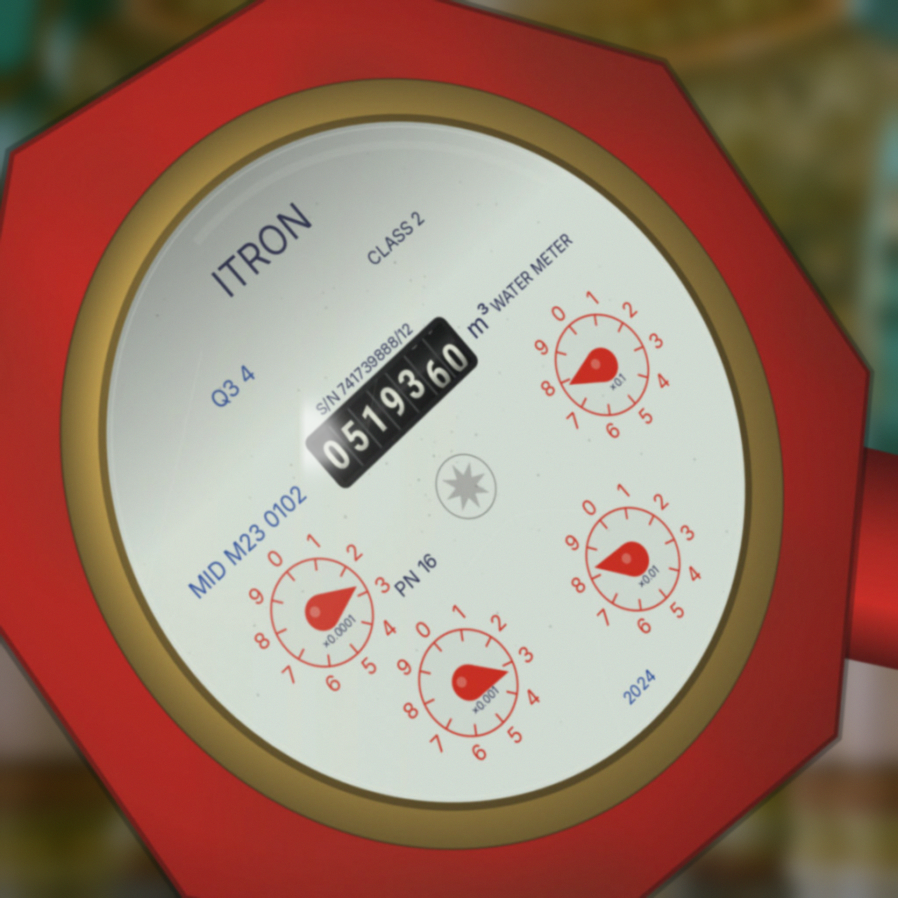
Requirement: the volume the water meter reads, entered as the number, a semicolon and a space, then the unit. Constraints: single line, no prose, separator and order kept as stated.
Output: 519359.7832; m³
